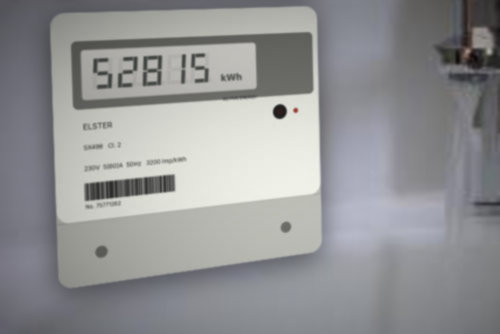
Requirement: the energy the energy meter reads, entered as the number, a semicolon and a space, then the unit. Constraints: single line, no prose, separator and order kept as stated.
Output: 52815; kWh
